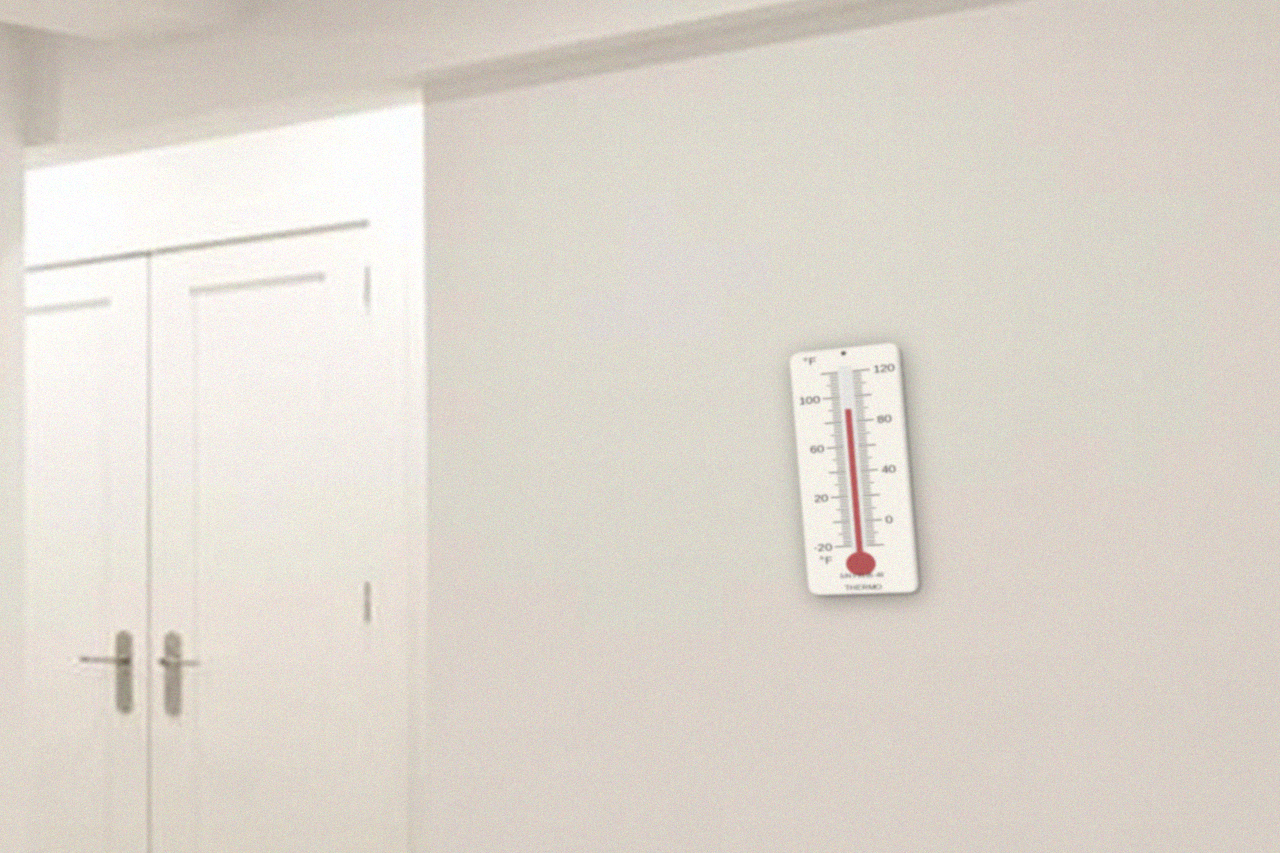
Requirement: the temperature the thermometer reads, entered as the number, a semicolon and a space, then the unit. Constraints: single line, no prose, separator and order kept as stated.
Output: 90; °F
